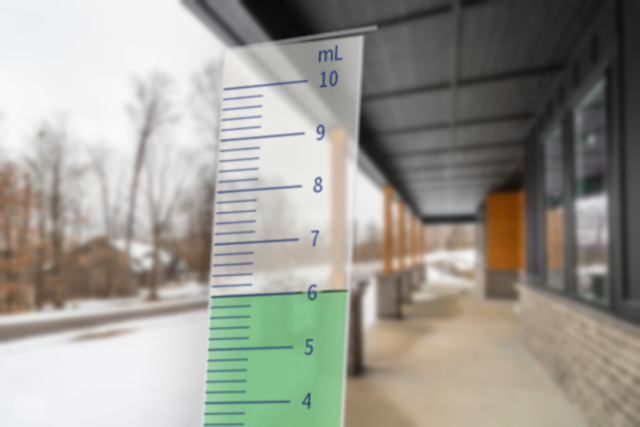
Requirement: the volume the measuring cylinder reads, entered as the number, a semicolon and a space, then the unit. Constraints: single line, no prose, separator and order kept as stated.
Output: 6; mL
